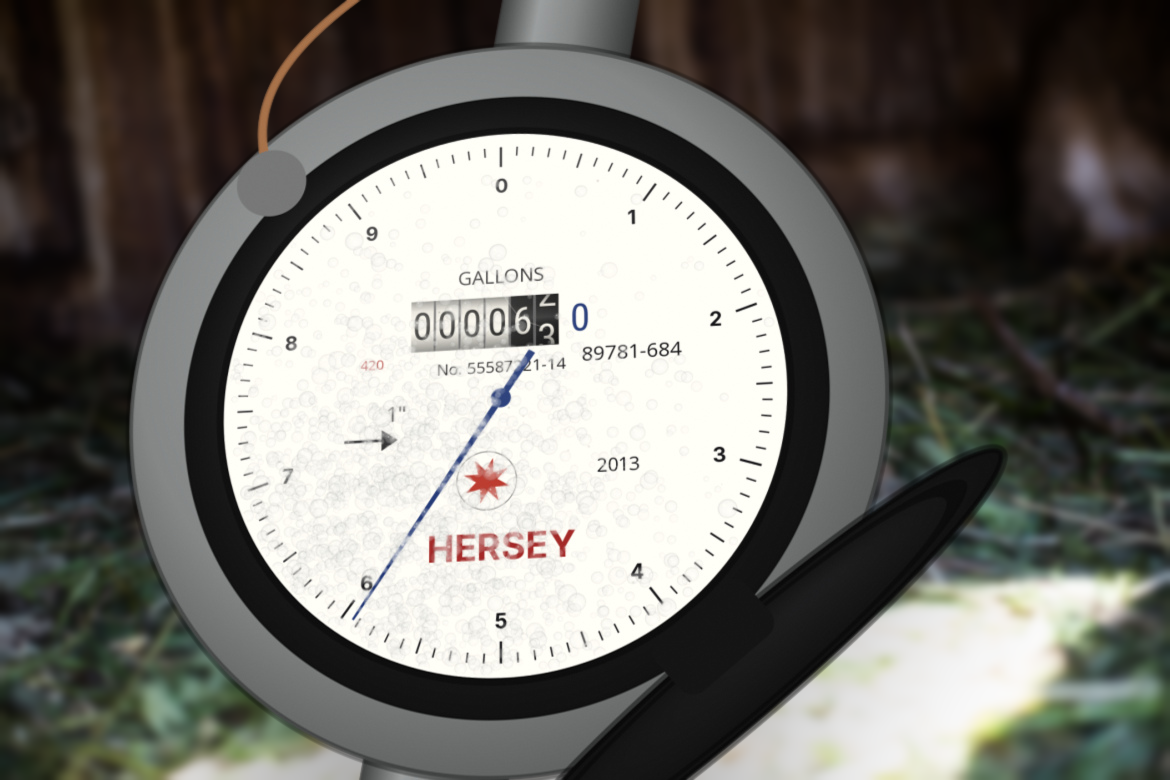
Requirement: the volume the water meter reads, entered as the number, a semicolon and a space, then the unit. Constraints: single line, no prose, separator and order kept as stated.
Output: 625.9; gal
